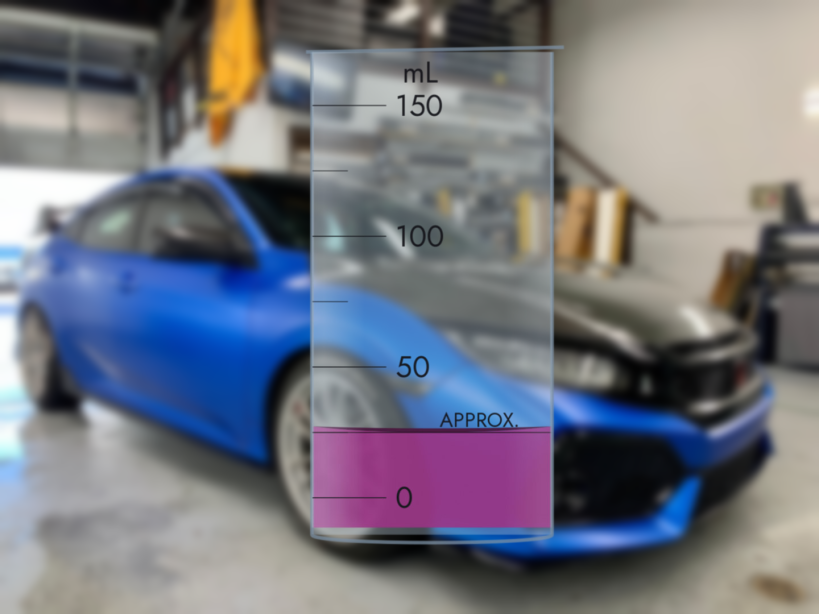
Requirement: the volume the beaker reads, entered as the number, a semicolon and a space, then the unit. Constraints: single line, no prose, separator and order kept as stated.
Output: 25; mL
